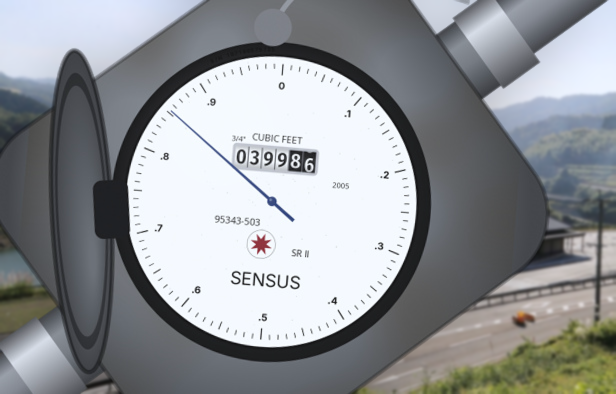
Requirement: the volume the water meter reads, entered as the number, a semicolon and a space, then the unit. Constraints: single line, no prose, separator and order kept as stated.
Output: 39985.85; ft³
